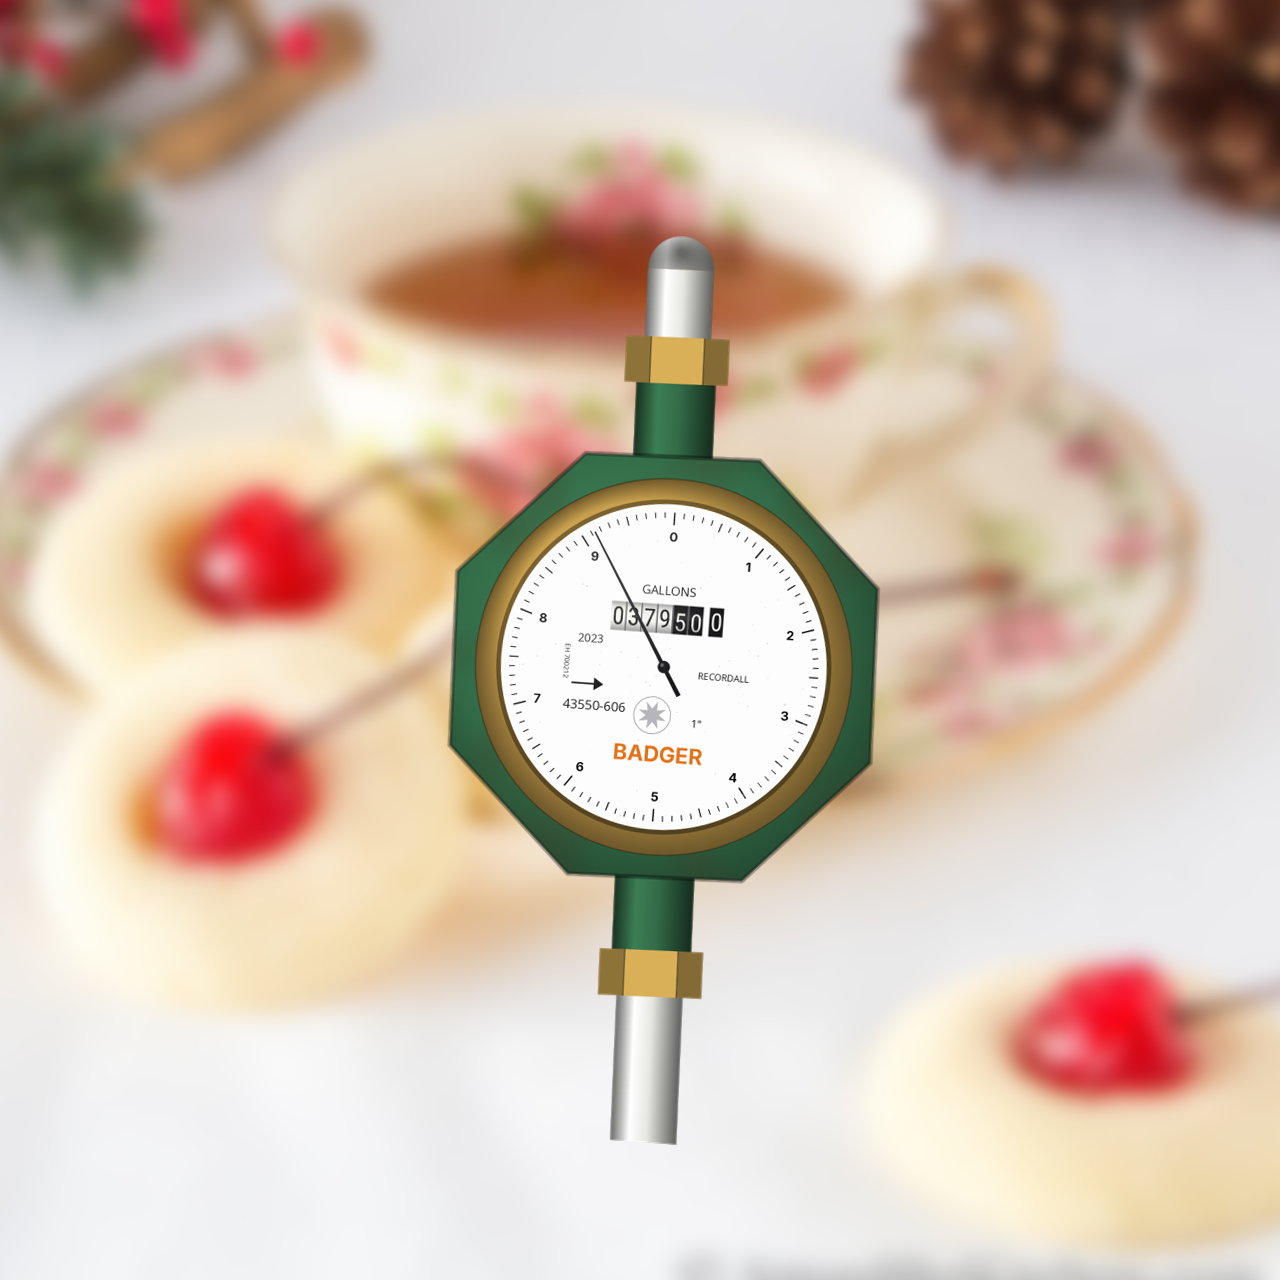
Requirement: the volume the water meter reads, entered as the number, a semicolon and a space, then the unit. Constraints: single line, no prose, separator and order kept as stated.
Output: 379499.1; gal
